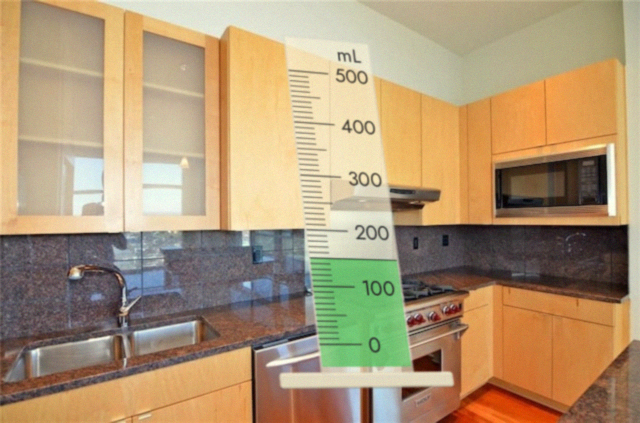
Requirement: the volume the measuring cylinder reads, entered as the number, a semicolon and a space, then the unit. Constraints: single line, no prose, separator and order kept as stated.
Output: 150; mL
